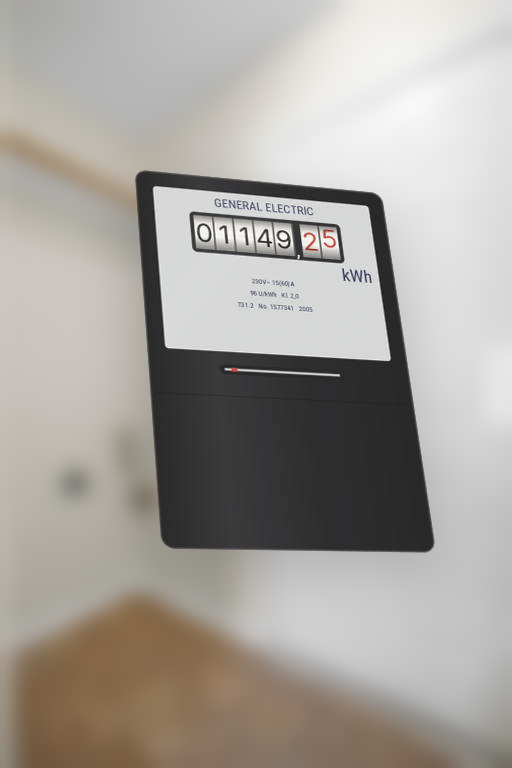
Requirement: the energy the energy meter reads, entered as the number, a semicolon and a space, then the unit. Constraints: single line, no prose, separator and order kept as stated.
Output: 1149.25; kWh
